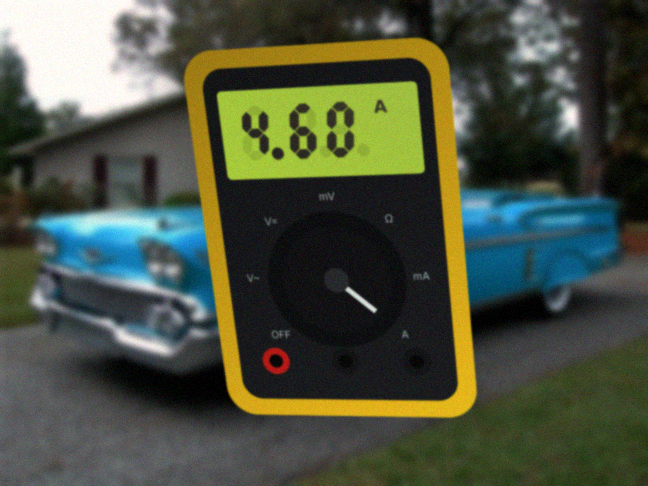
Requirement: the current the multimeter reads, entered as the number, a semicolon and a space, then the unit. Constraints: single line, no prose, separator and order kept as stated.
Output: 4.60; A
